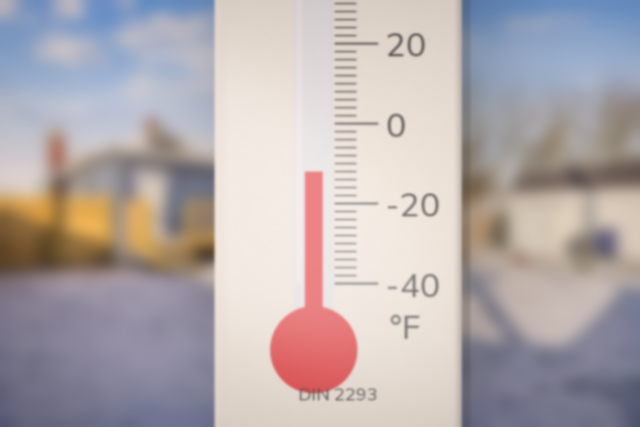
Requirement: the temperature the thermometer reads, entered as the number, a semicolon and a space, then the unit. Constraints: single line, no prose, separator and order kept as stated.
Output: -12; °F
